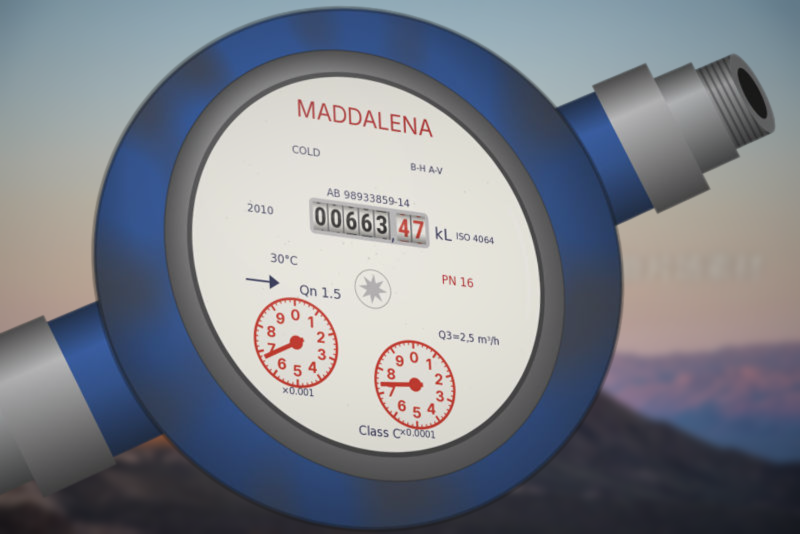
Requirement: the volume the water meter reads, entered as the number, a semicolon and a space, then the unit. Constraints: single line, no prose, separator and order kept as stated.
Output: 663.4767; kL
